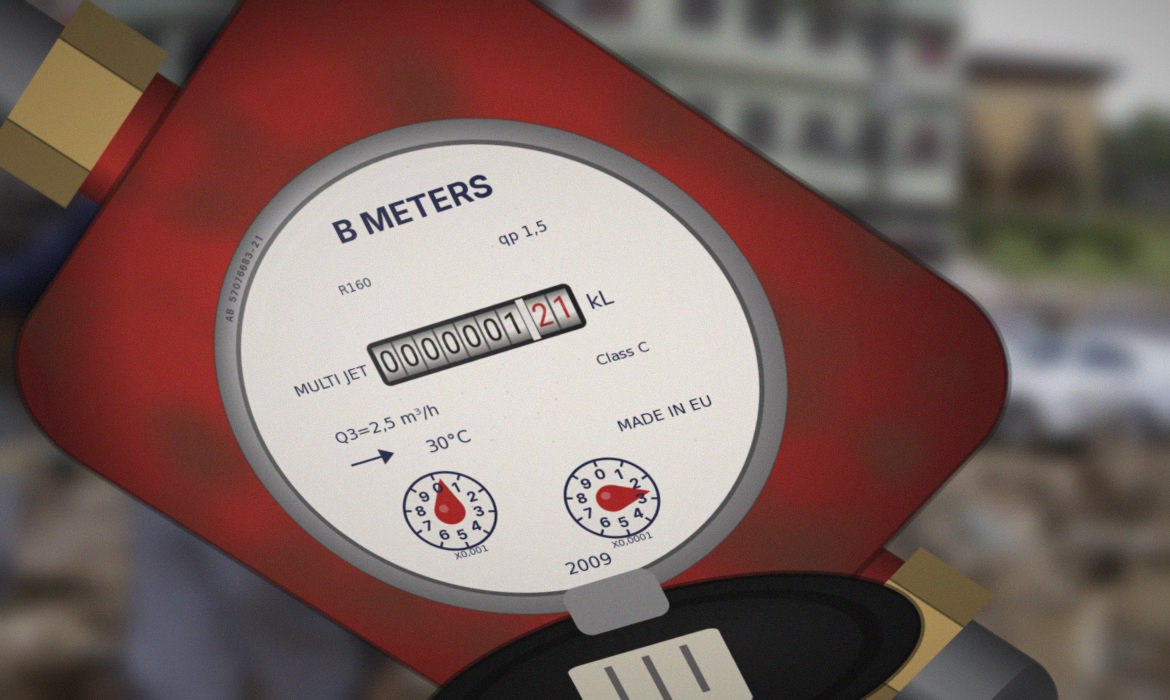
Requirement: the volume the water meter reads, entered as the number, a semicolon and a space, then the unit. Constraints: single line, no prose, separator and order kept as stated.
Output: 1.2102; kL
